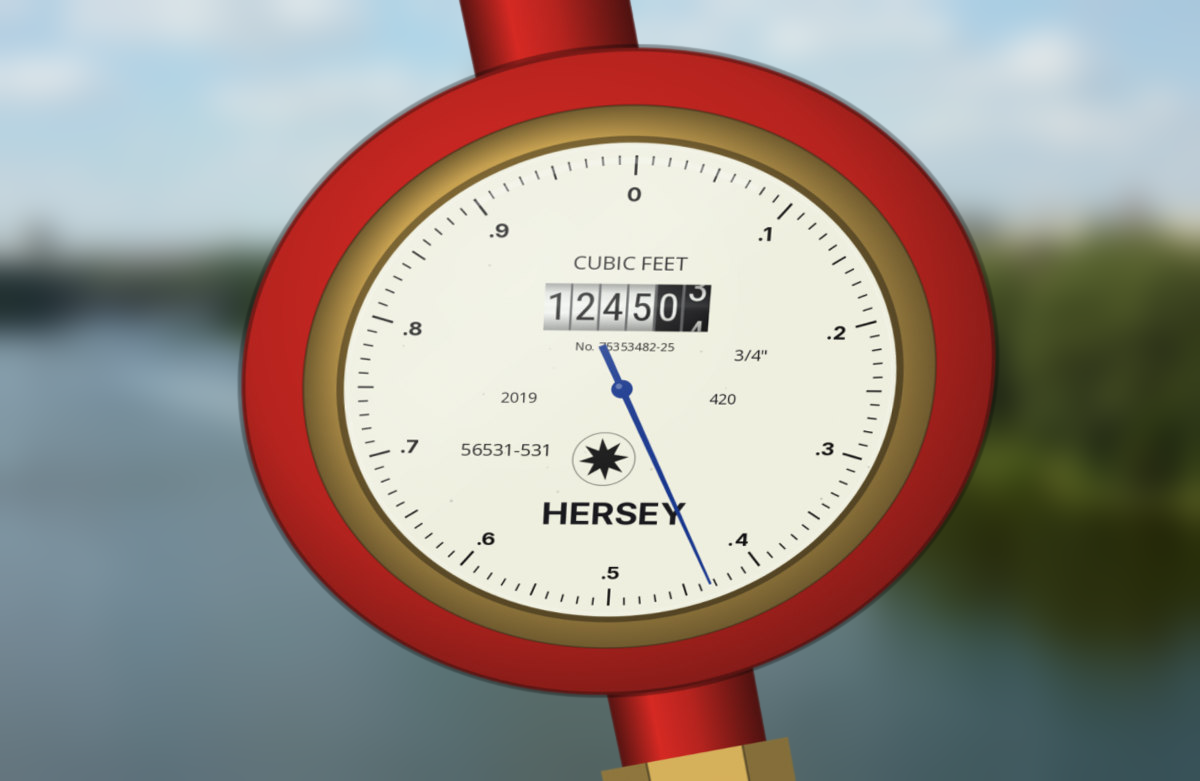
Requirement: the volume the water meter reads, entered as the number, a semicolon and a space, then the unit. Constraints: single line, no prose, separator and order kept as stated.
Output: 124503.43; ft³
